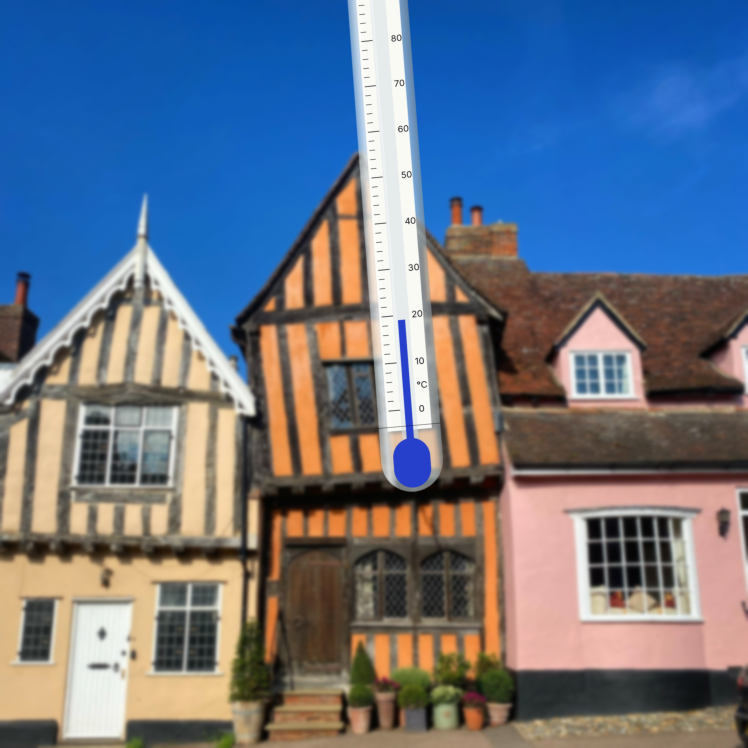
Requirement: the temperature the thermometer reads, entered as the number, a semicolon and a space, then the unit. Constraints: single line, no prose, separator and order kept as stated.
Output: 19; °C
